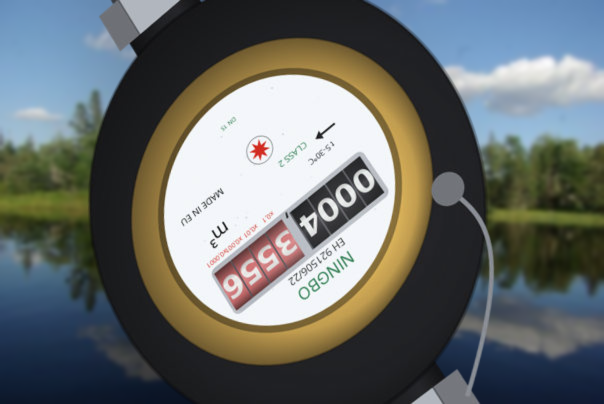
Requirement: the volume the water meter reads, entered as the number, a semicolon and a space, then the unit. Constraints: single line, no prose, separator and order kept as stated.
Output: 4.3556; m³
